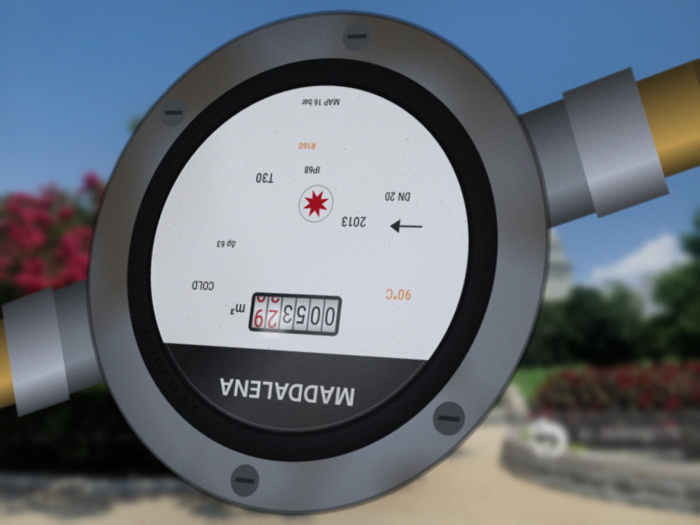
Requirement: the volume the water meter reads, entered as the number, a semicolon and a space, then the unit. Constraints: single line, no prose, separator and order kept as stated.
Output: 53.29; m³
